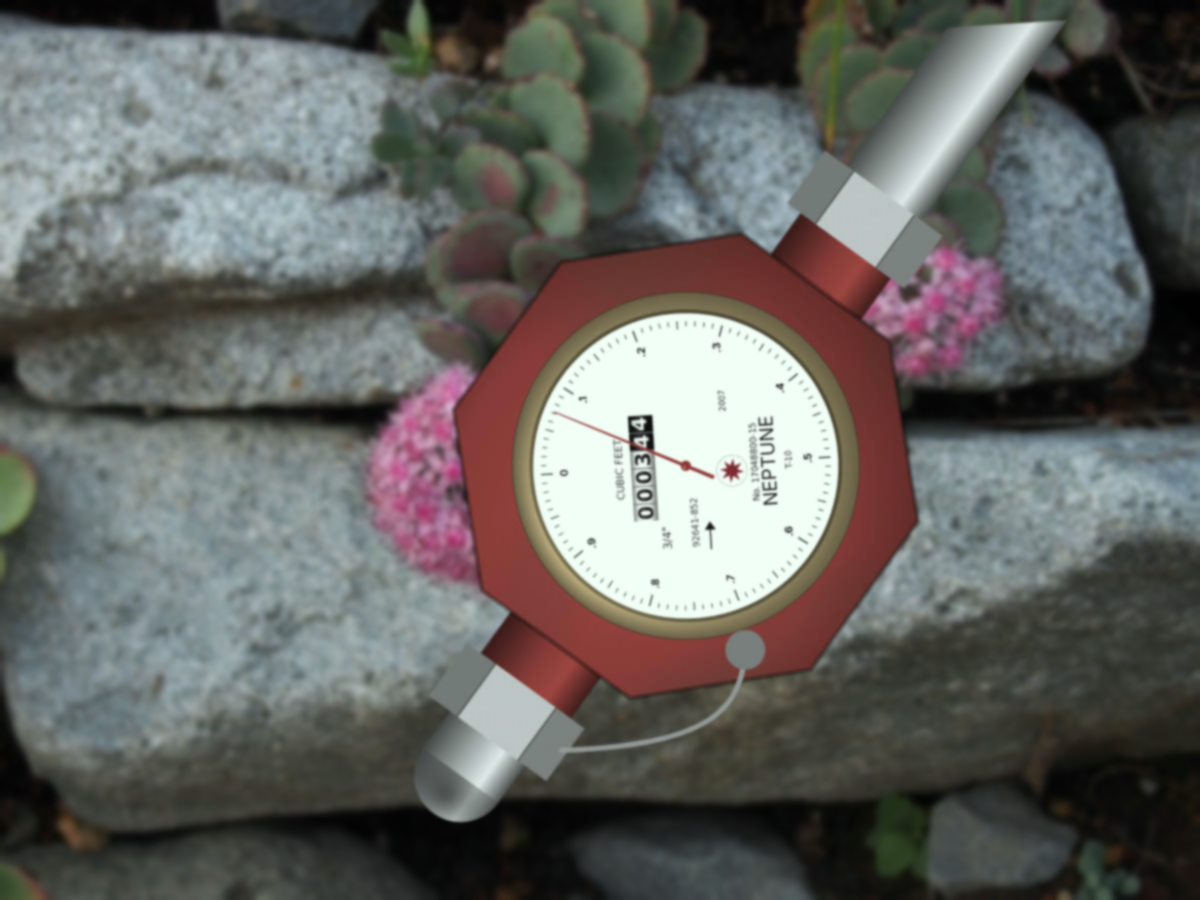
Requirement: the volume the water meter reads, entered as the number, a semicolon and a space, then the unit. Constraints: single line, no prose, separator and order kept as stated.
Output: 344.07; ft³
